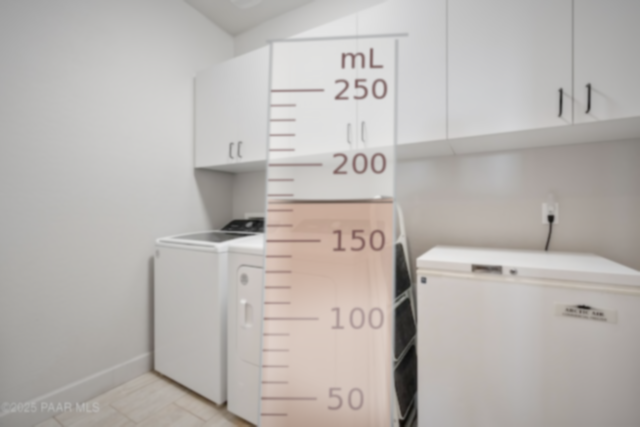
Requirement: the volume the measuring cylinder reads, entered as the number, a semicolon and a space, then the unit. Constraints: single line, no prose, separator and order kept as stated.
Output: 175; mL
